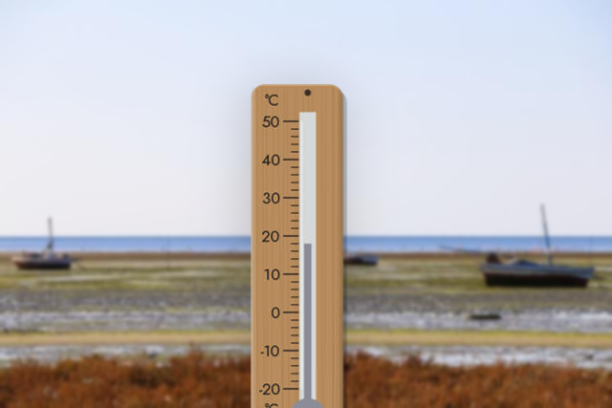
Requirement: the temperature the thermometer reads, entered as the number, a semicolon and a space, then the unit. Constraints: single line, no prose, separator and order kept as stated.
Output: 18; °C
